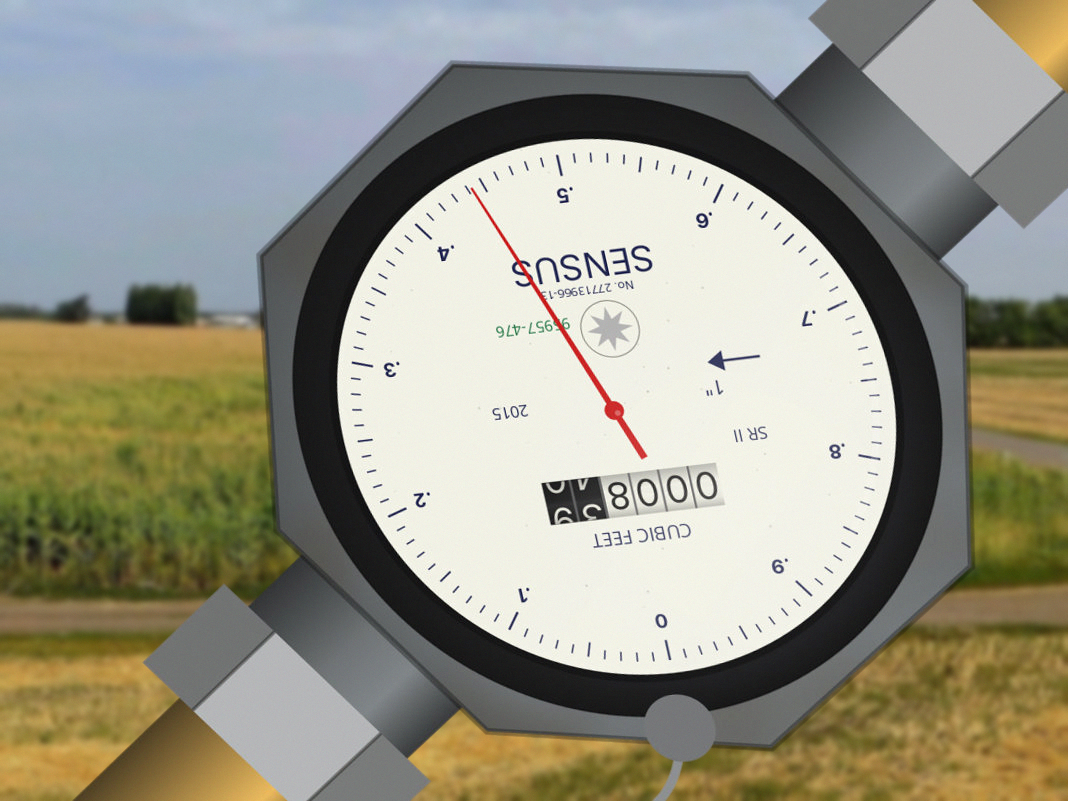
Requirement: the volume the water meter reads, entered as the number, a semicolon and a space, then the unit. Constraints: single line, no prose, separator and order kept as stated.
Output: 839.44; ft³
